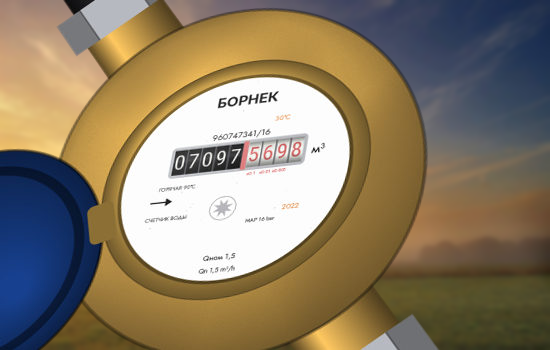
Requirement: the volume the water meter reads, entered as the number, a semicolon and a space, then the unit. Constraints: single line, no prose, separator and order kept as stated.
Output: 7097.5698; m³
